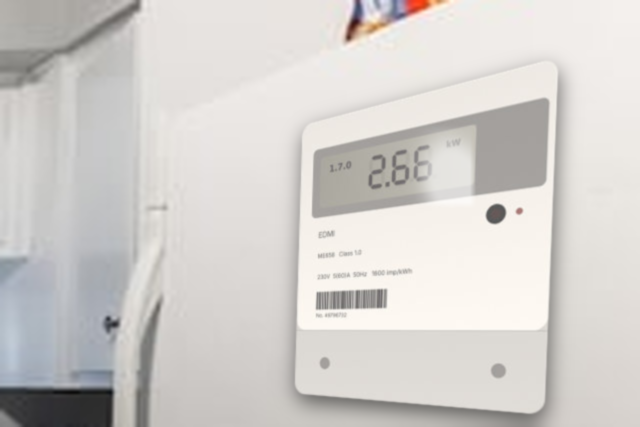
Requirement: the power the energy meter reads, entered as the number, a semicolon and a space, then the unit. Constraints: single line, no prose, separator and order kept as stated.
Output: 2.66; kW
